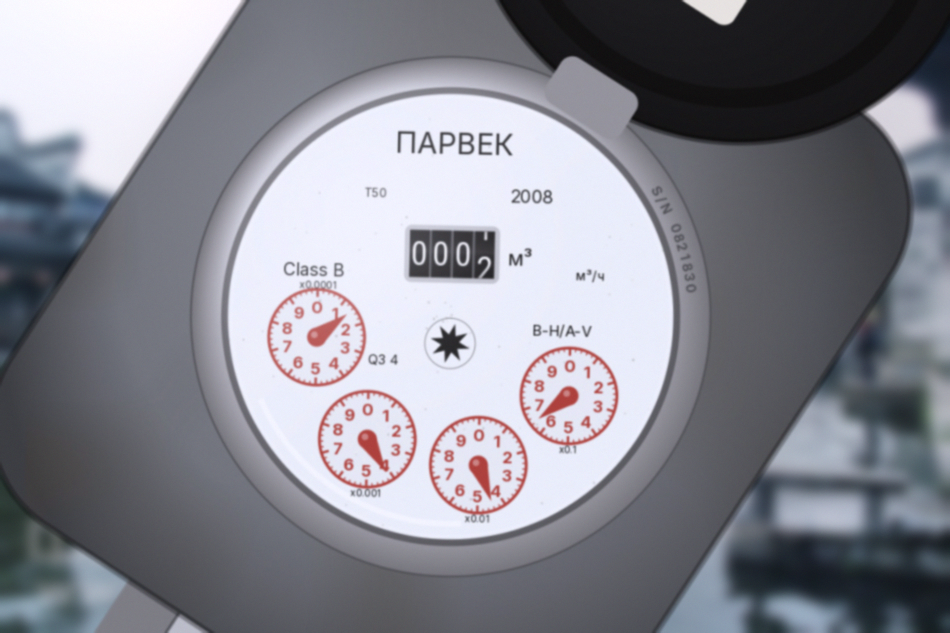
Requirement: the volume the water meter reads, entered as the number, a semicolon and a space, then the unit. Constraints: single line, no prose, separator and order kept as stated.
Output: 1.6441; m³
